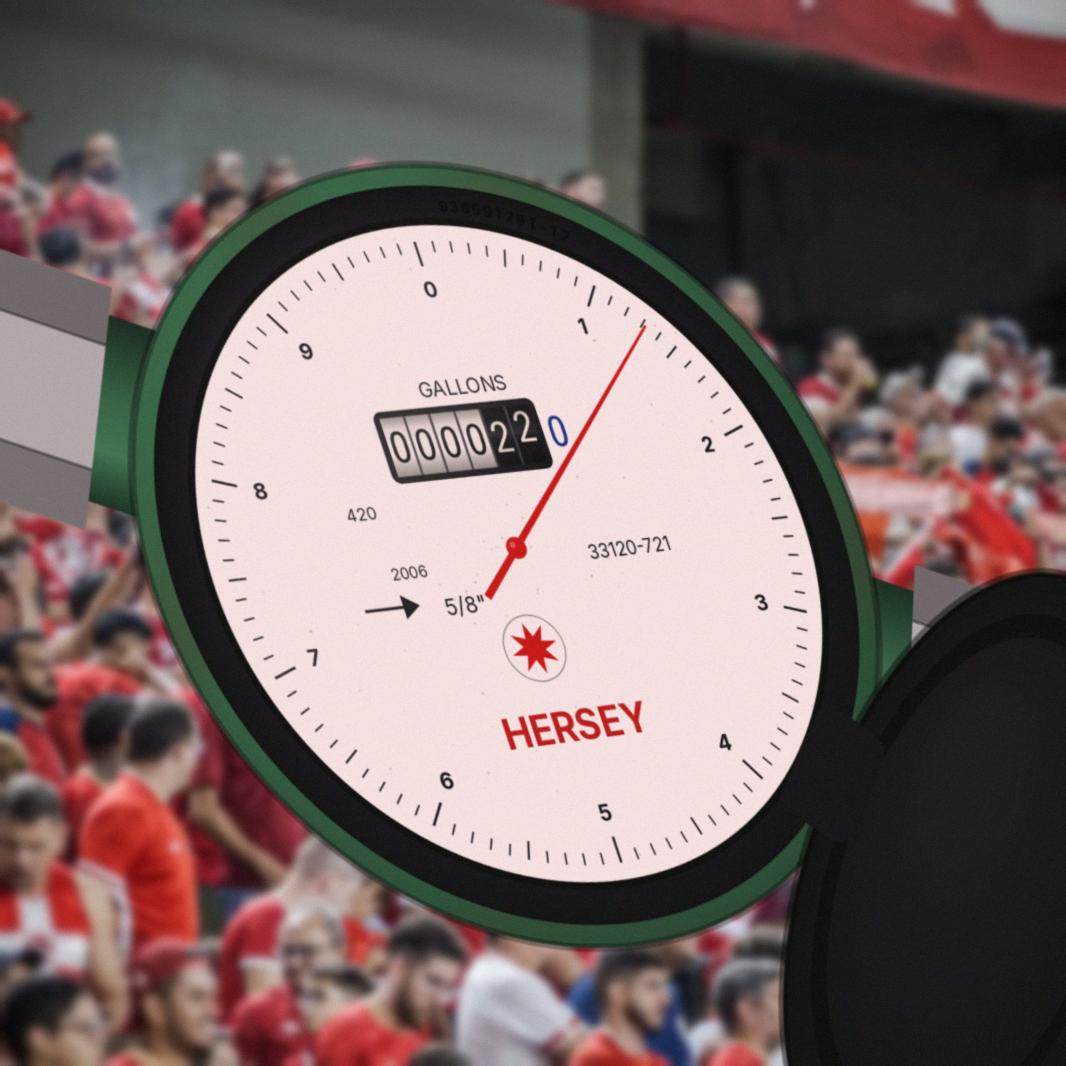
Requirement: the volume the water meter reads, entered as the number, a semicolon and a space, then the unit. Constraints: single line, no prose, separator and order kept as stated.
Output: 221.3; gal
